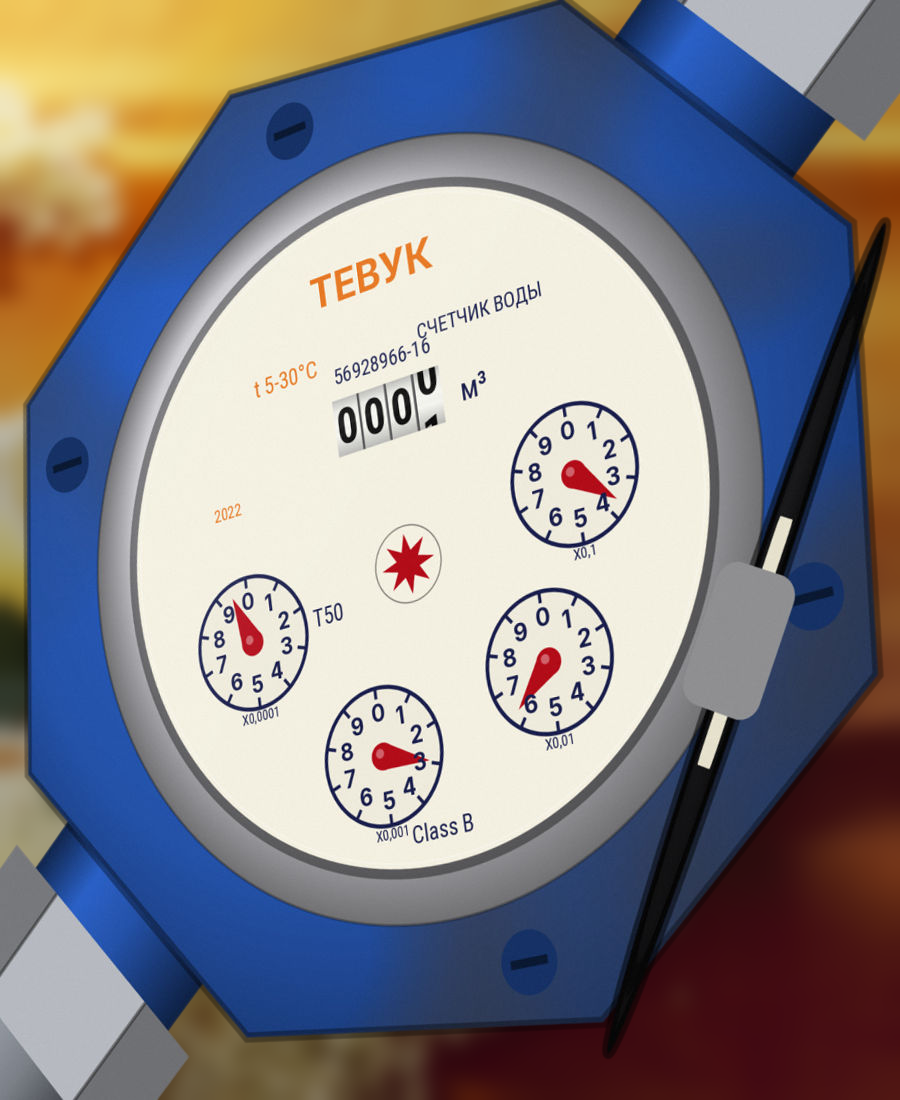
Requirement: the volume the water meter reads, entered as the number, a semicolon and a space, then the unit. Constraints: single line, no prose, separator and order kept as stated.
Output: 0.3629; m³
